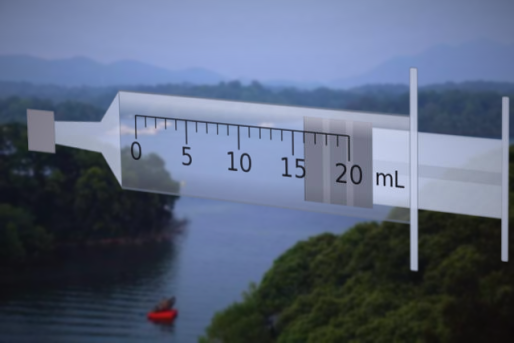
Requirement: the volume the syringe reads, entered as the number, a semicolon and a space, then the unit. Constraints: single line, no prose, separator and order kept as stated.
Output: 16; mL
